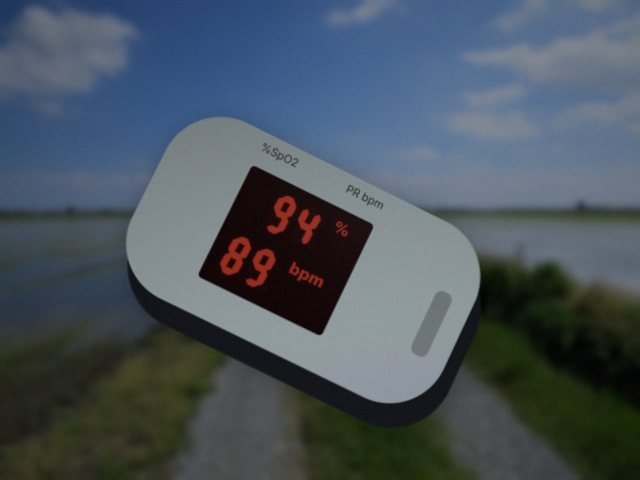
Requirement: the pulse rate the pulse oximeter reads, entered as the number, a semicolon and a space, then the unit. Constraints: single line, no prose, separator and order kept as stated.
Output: 89; bpm
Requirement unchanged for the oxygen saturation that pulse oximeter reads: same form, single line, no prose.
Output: 94; %
